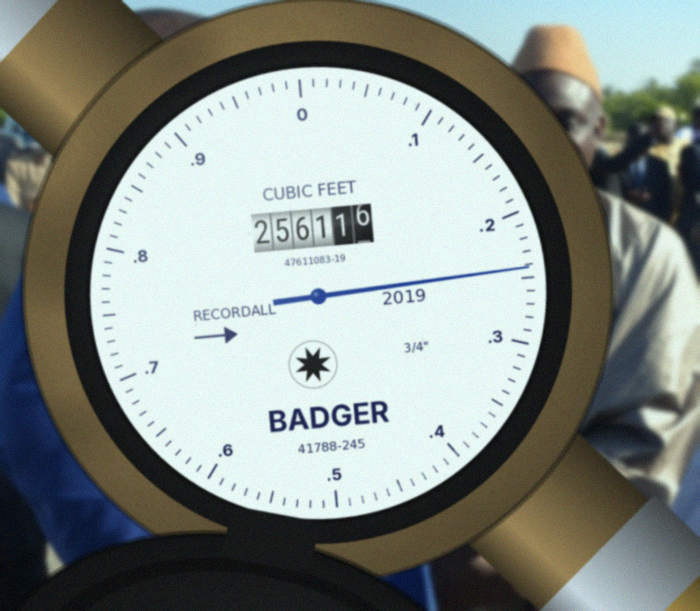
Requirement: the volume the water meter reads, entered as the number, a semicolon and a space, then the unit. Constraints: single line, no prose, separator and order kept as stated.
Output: 256116.24; ft³
